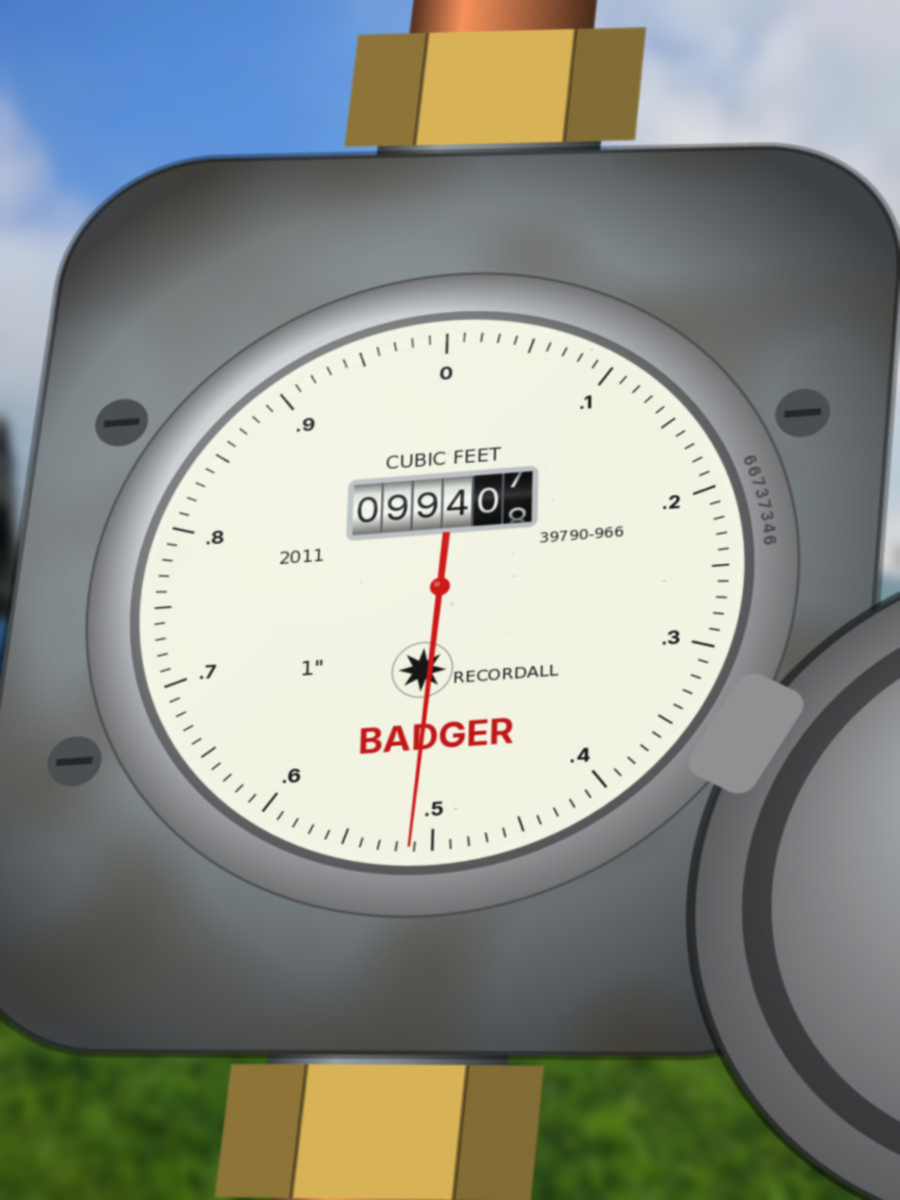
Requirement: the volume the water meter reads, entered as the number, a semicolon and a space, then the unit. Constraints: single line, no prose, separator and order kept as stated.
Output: 99407.51; ft³
